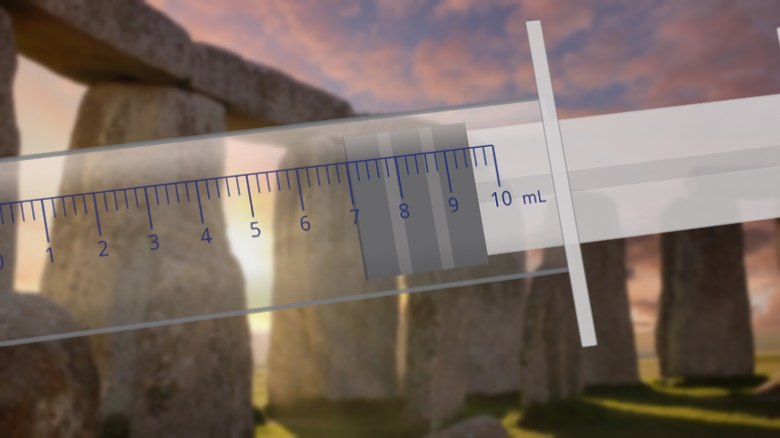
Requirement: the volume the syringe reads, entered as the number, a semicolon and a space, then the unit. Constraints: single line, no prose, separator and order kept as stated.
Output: 7; mL
